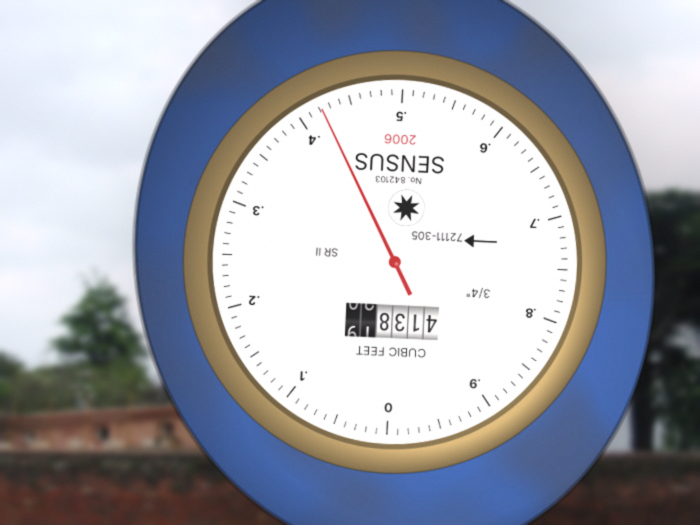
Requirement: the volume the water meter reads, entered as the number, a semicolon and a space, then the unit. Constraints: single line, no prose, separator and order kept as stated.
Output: 413819.42; ft³
